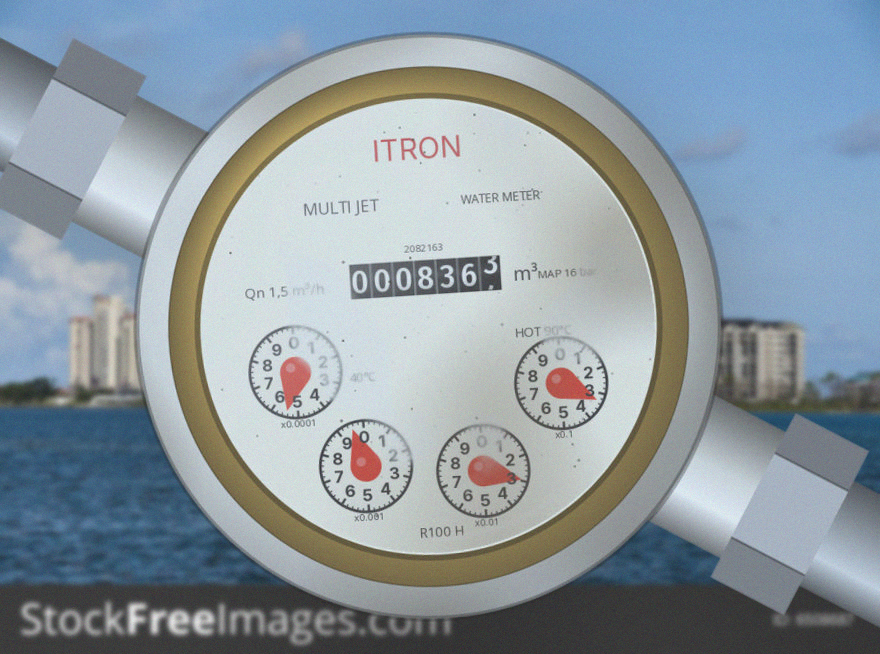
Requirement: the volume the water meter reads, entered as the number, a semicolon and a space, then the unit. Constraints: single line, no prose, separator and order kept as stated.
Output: 8363.3295; m³
